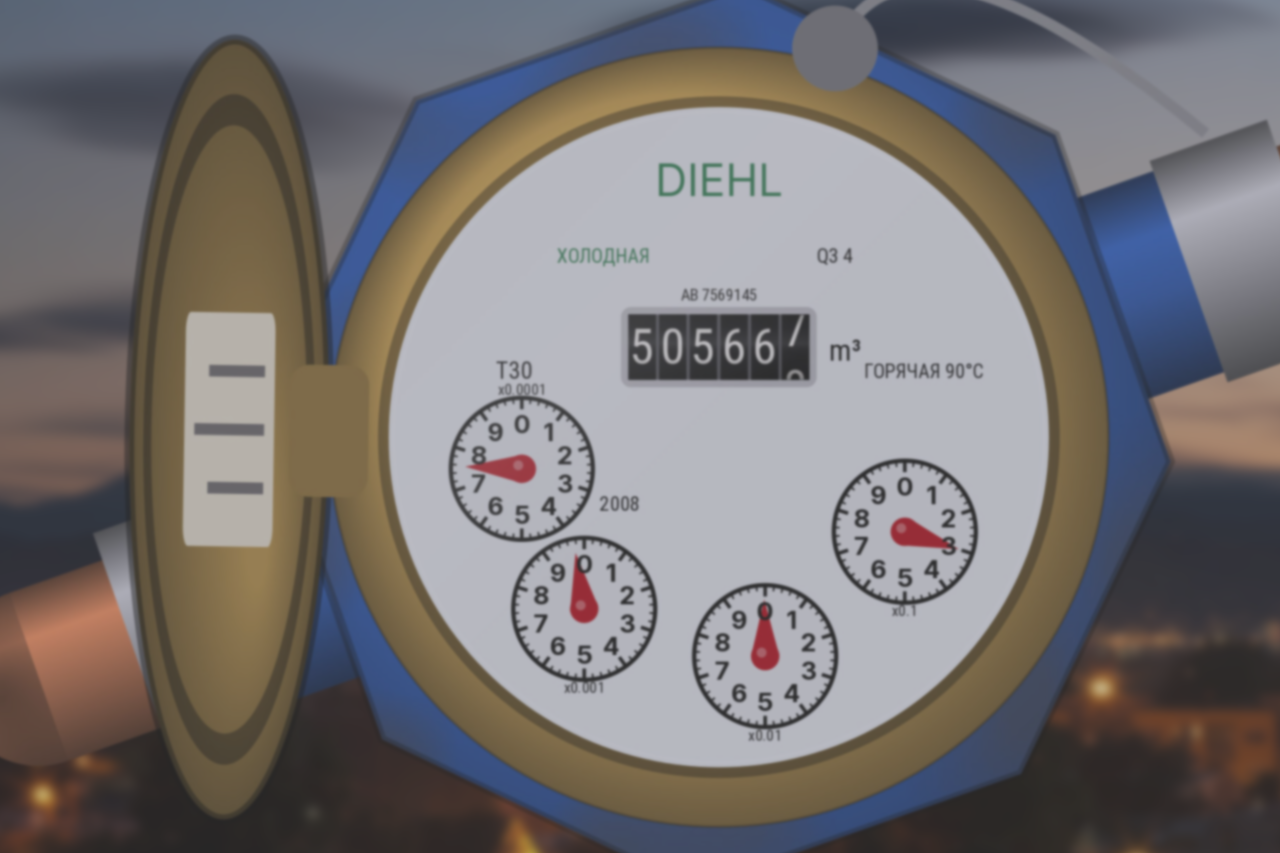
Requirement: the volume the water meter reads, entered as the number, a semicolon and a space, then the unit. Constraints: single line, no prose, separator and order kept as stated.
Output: 505667.2997; m³
